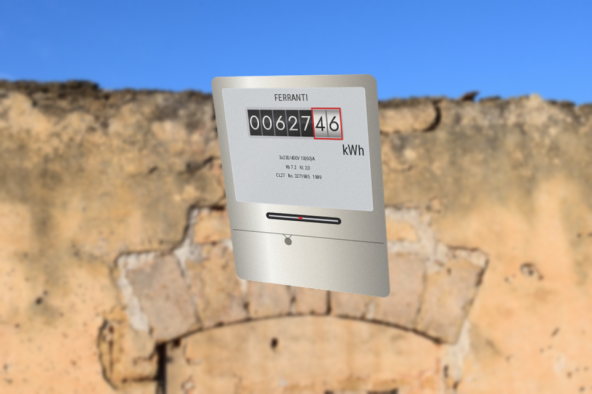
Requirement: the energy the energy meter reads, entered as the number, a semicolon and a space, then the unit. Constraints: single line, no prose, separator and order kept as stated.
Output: 627.46; kWh
